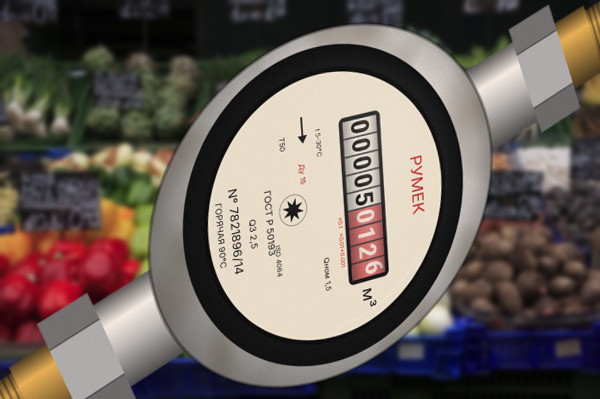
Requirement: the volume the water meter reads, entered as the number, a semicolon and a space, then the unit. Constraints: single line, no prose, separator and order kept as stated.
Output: 5.0126; m³
